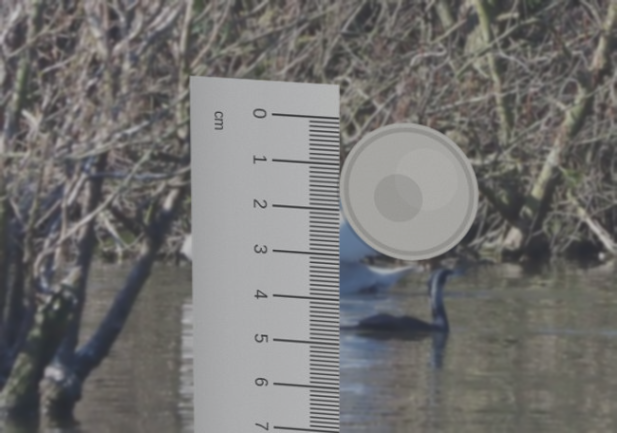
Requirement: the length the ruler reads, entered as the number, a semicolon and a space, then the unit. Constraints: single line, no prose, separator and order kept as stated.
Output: 3; cm
